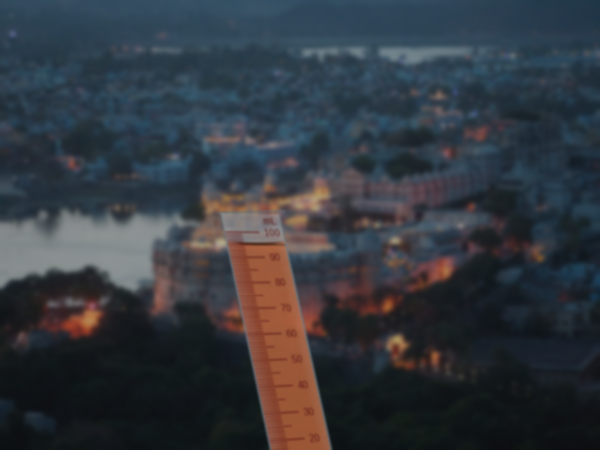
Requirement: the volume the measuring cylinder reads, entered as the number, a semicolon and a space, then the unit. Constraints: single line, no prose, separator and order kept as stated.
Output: 95; mL
